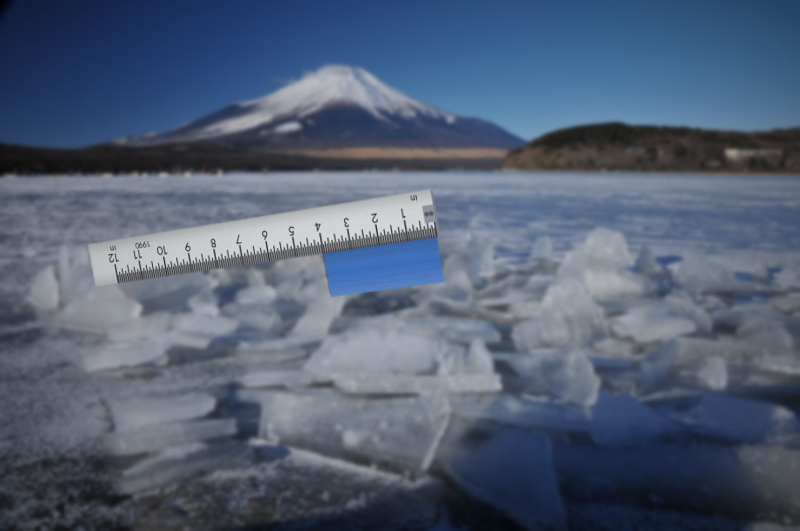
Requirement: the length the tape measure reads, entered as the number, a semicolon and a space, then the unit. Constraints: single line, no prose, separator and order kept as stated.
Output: 4; in
